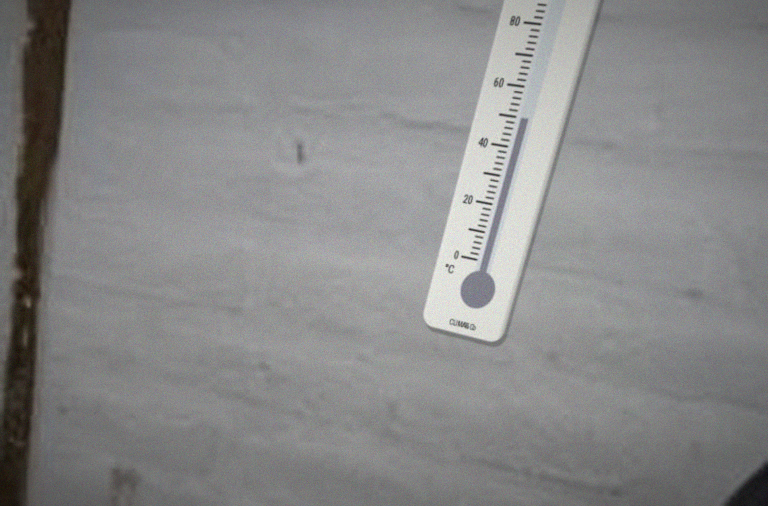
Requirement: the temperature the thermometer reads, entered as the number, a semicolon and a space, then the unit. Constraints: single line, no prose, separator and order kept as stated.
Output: 50; °C
